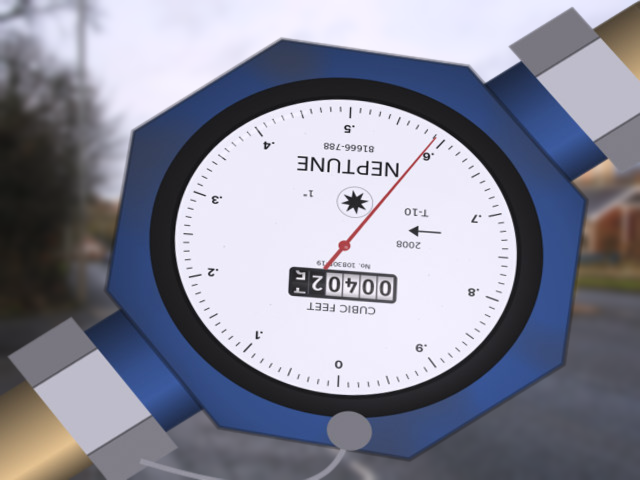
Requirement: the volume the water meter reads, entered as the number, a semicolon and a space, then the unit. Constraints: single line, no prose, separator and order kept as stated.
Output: 4024.59; ft³
